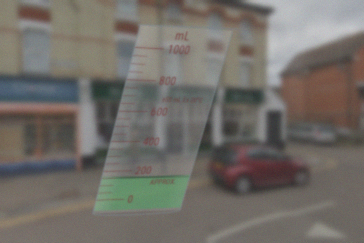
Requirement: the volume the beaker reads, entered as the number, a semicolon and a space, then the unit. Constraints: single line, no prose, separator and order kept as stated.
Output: 150; mL
